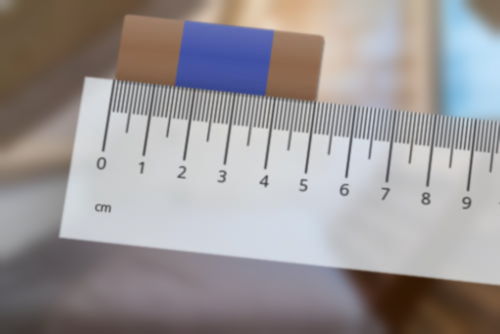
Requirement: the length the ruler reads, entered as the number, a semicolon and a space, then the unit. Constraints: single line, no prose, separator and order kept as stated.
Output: 5; cm
